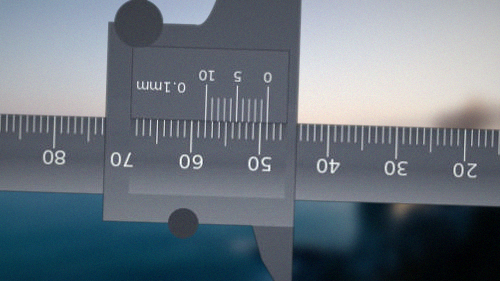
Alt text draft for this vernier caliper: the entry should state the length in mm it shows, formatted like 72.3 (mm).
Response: 49.0 (mm)
